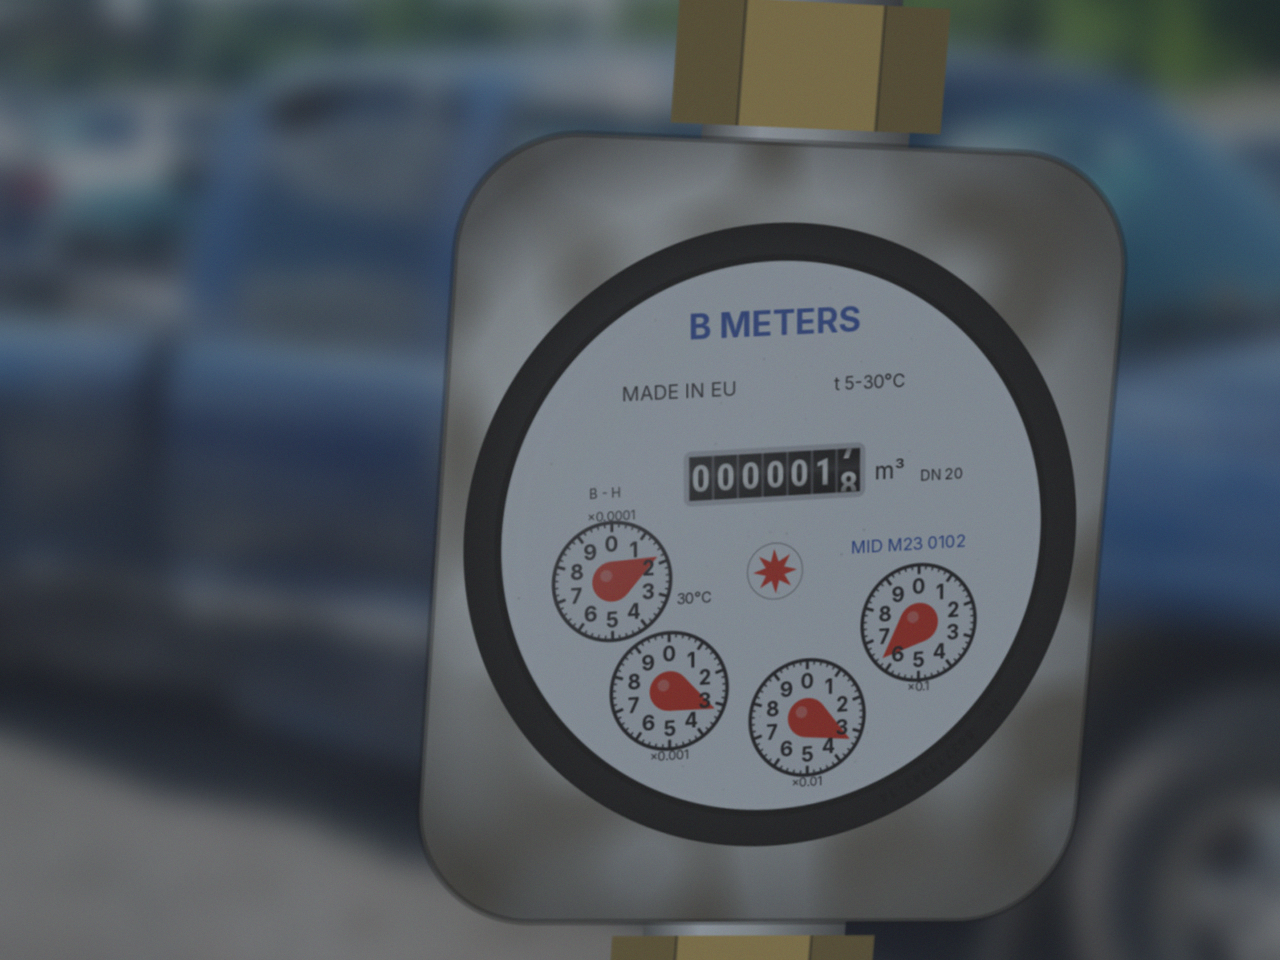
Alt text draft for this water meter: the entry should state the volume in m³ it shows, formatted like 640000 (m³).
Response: 17.6331 (m³)
